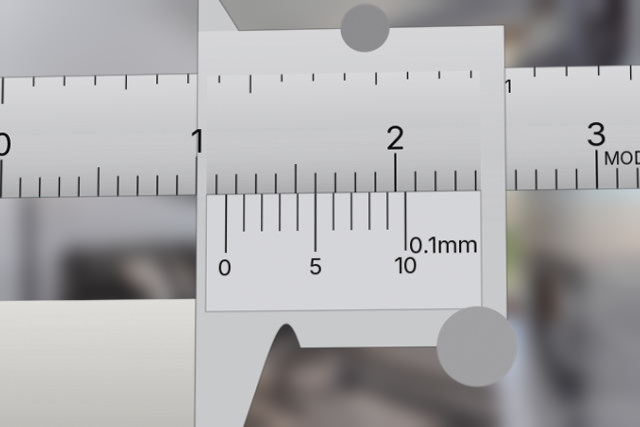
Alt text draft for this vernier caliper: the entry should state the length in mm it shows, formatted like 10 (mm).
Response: 11.5 (mm)
